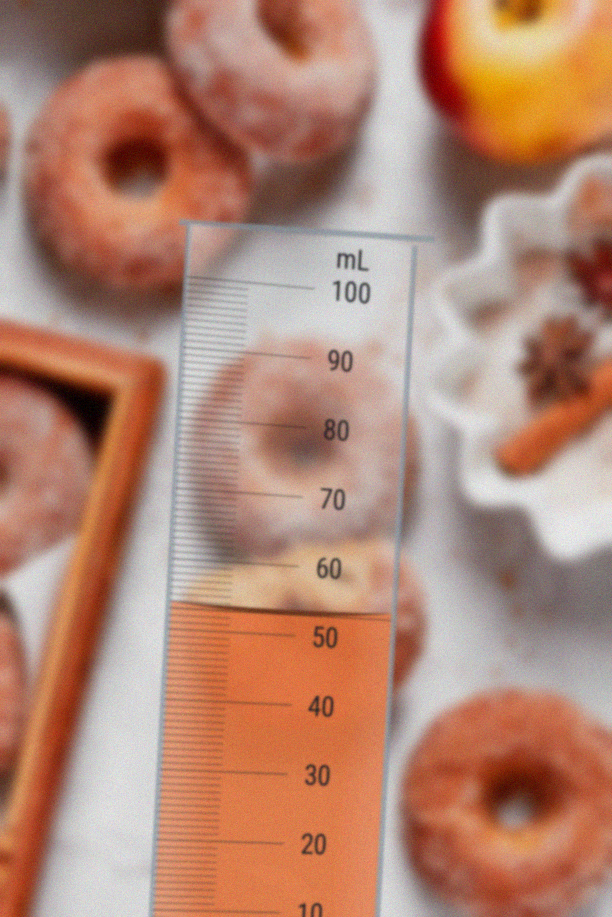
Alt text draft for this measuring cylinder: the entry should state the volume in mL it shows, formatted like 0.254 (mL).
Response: 53 (mL)
